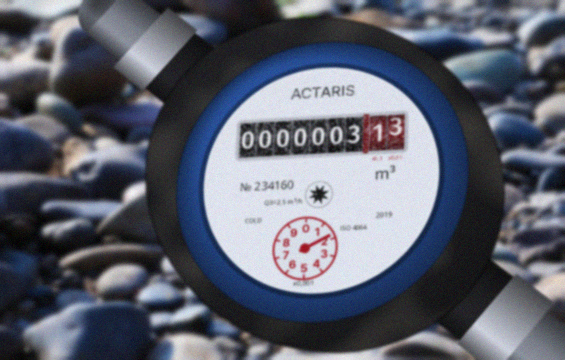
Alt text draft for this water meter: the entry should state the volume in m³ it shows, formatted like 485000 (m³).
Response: 3.131 (m³)
